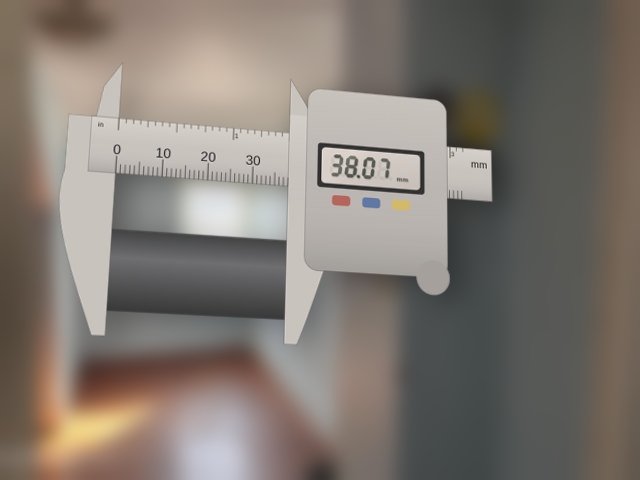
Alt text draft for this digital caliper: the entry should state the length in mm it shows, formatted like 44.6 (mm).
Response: 38.07 (mm)
